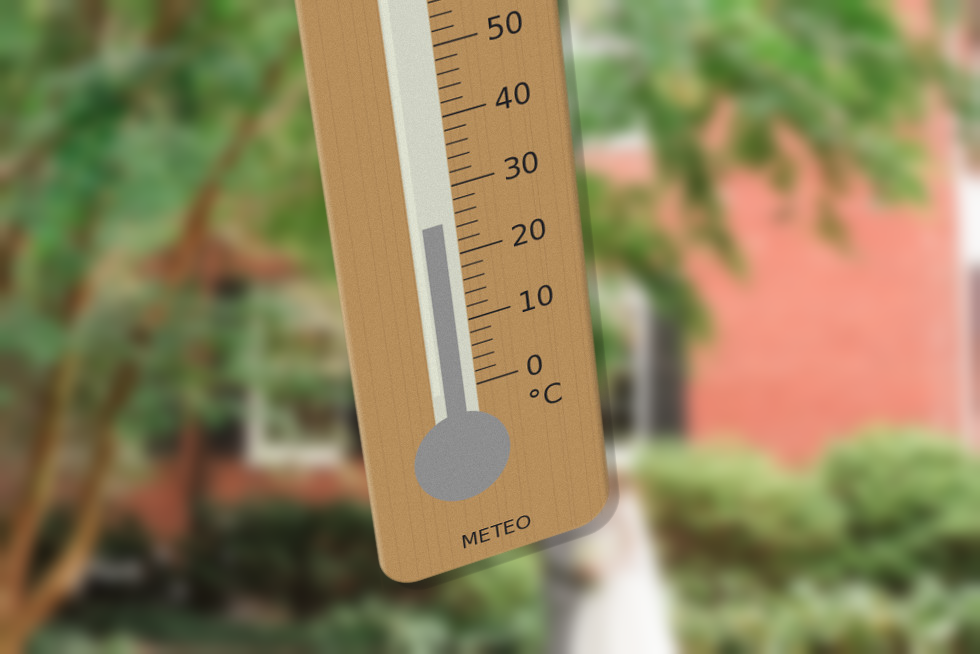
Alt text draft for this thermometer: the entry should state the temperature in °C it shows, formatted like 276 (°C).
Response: 25 (°C)
